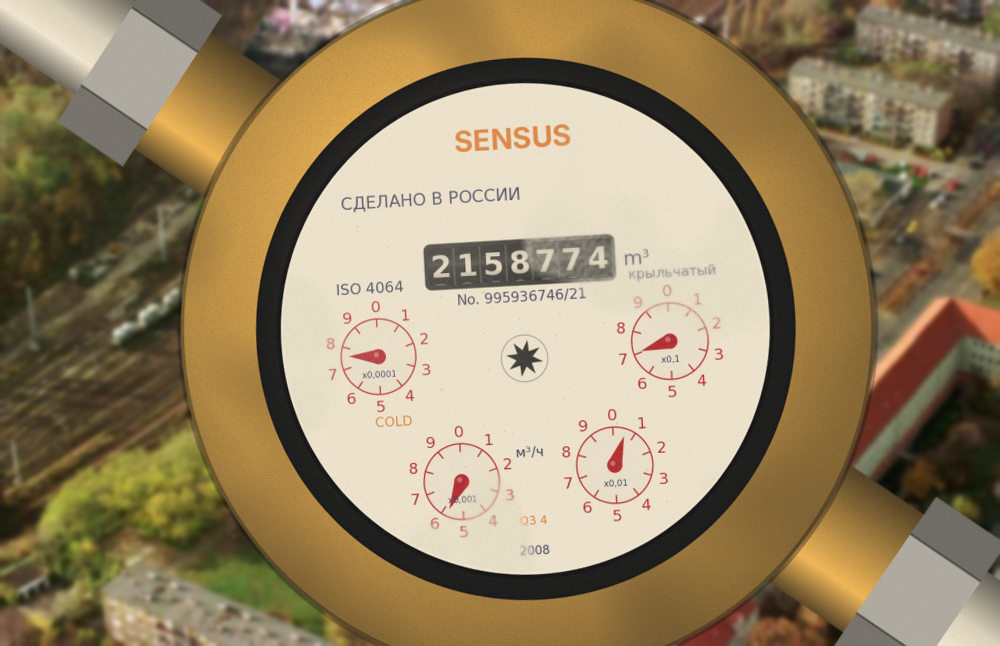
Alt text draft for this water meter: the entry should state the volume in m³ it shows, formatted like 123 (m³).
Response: 2158774.7057 (m³)
